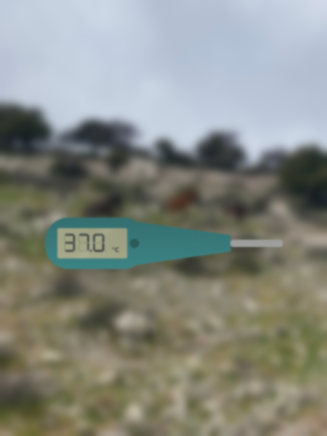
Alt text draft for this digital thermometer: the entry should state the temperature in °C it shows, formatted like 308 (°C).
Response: 37.0 (°C)
